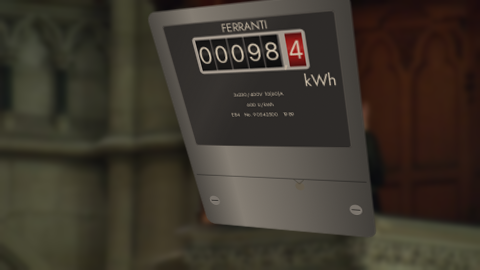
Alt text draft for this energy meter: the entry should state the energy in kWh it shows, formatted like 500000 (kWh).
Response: 98.4 (kWh)
